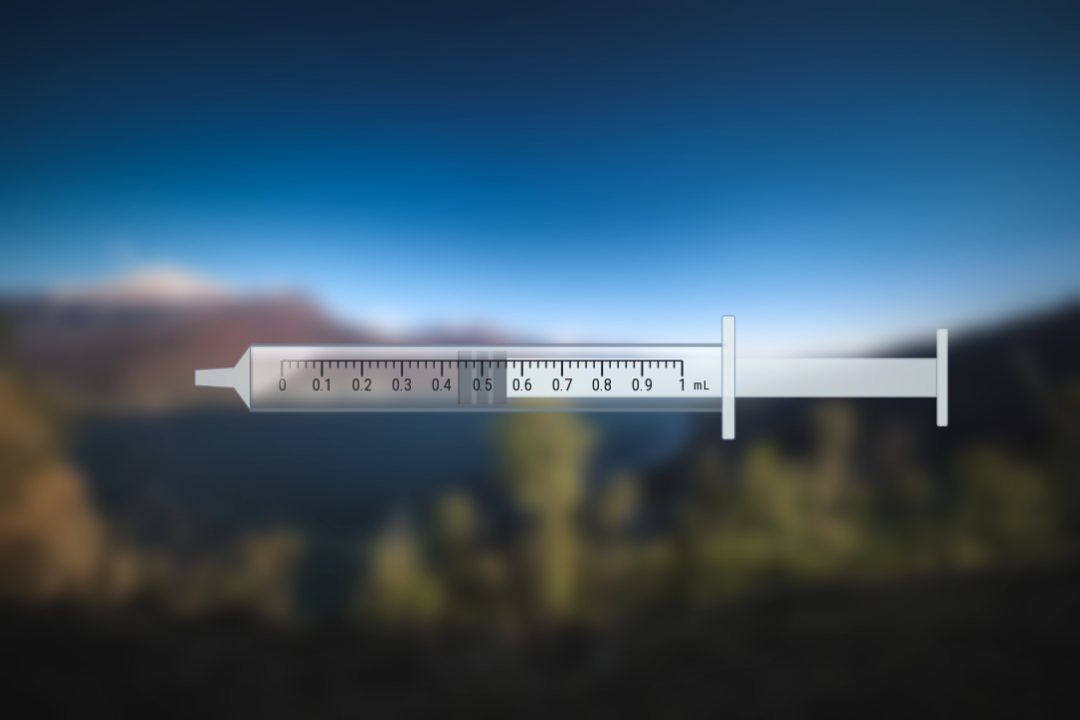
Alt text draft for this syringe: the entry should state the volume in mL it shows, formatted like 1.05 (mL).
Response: 0.44 (mL)
